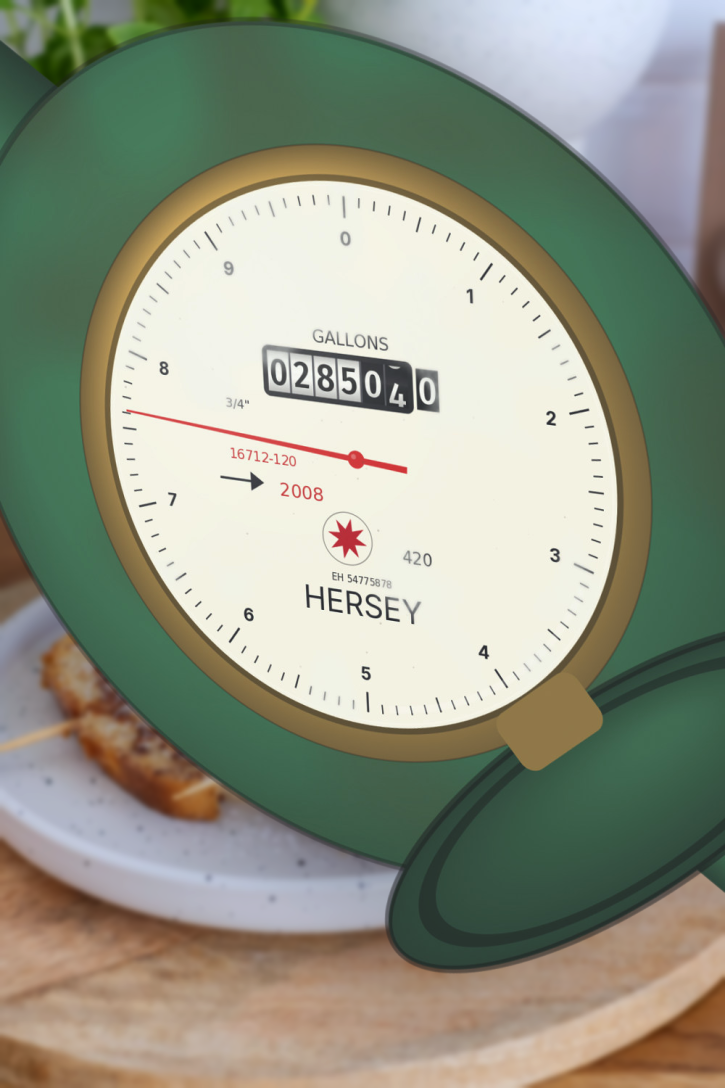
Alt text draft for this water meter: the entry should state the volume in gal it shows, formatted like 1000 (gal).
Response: 285037.6 (gal)
